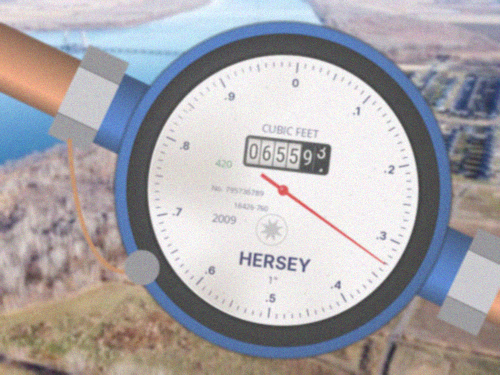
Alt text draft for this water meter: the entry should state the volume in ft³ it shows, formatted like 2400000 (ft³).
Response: 65593.33 (ft³)
